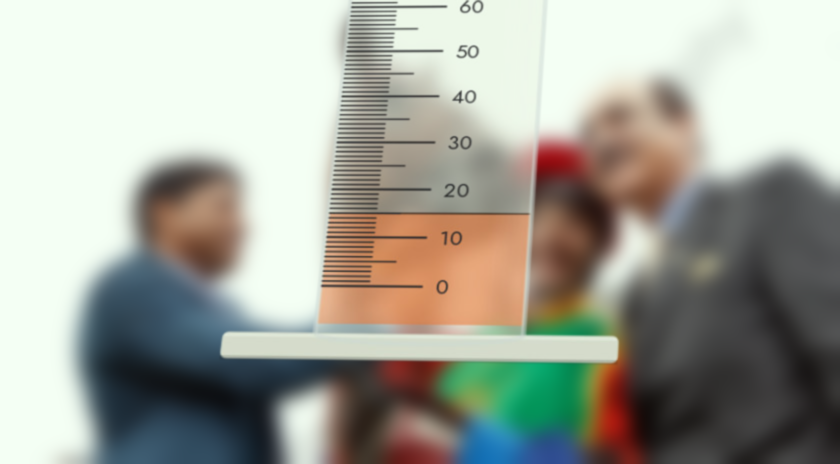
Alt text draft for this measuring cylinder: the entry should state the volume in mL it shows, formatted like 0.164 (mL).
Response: 15 (mL)
